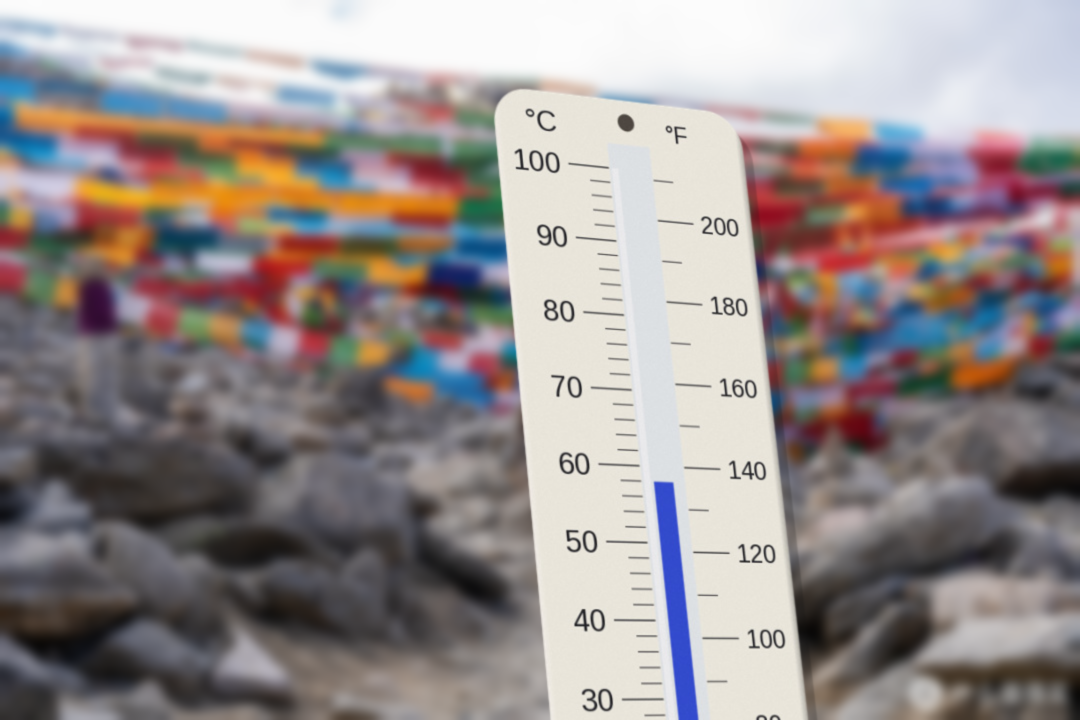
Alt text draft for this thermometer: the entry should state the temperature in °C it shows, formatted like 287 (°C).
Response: 58 (°C)
